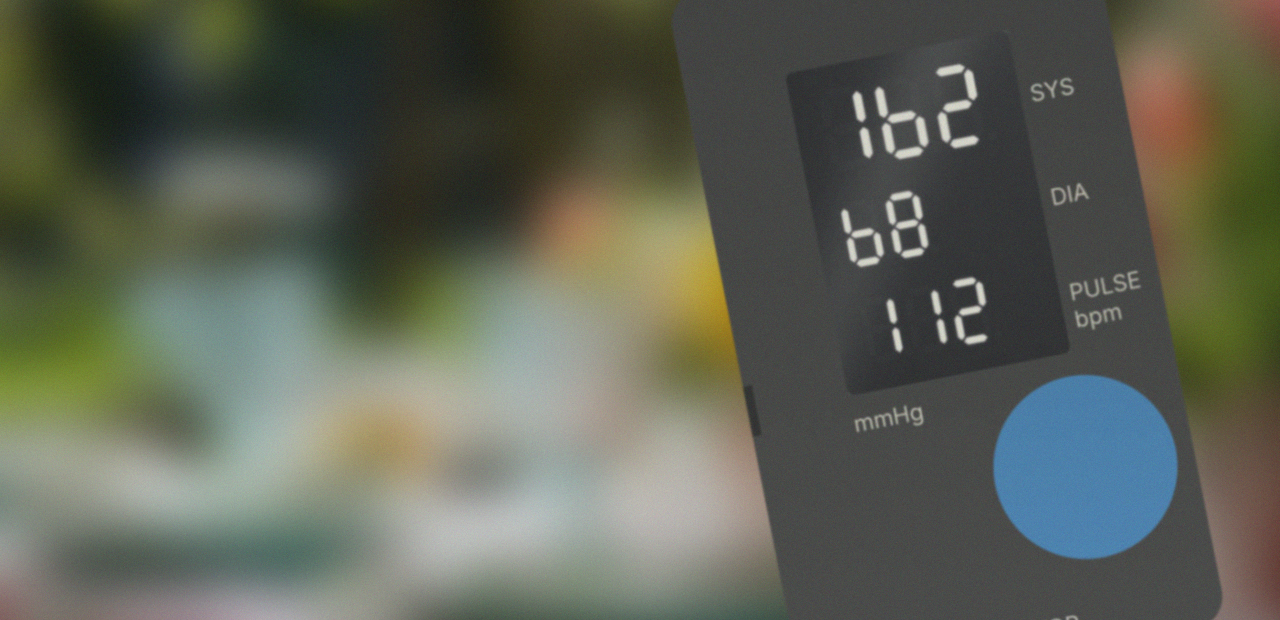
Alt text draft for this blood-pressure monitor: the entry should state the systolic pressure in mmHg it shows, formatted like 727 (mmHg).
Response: 162 (mmHg)
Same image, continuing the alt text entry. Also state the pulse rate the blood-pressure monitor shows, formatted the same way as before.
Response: 112 (bpm)
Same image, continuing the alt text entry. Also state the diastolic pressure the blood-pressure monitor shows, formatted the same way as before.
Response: 68 (mmHg)
